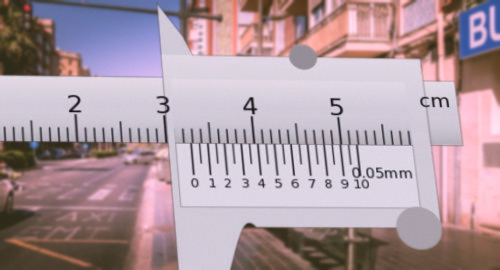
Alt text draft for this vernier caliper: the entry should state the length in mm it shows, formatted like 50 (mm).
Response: 32.8 (mm)
